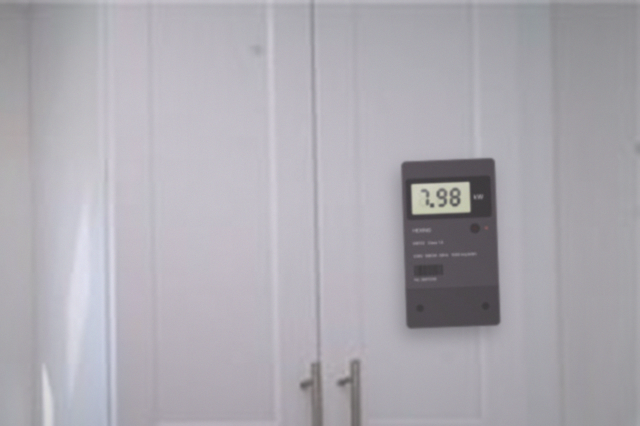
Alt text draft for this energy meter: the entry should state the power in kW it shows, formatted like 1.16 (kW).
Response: 7.98 (kW)
